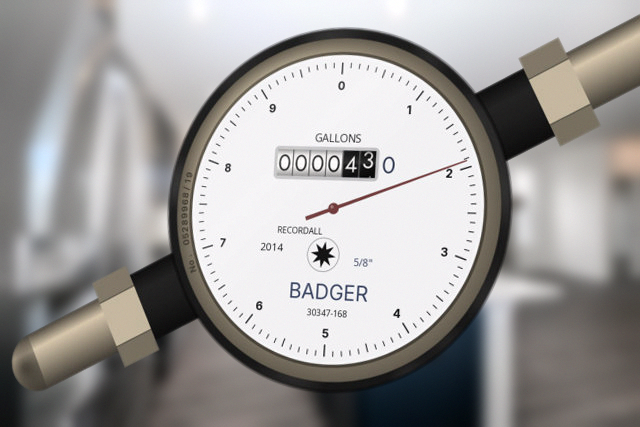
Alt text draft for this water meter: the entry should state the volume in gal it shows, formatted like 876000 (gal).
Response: 431.9 (gal)
